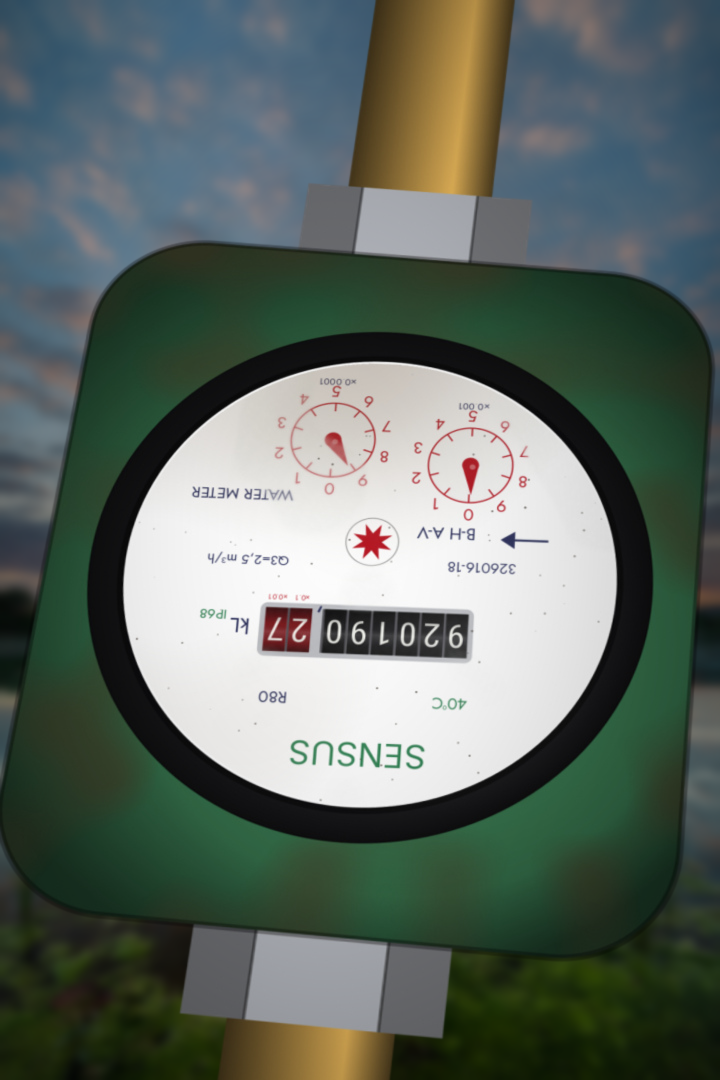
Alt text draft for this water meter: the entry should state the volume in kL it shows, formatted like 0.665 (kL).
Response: 920190.2699 (kL)
